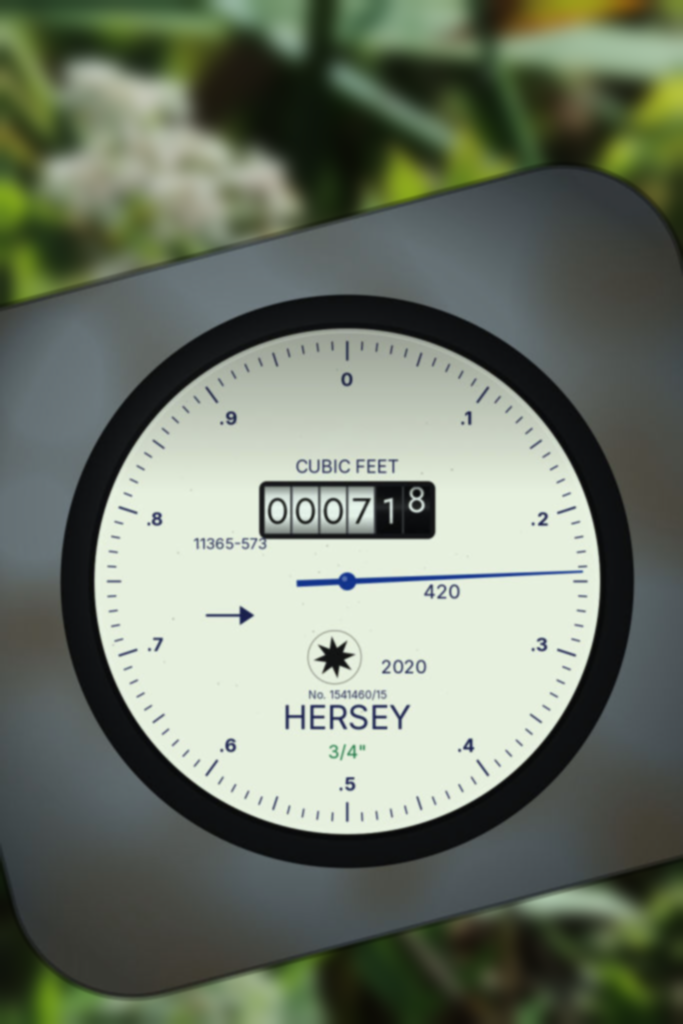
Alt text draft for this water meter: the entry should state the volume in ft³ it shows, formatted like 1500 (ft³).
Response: 718.24 (ft³)
